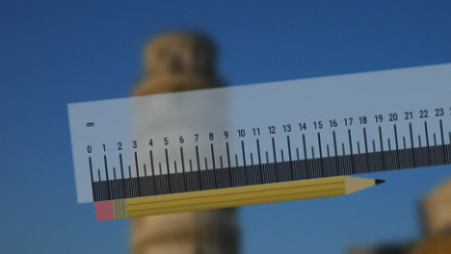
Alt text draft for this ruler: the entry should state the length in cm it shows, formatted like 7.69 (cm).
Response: 19 (cm)
